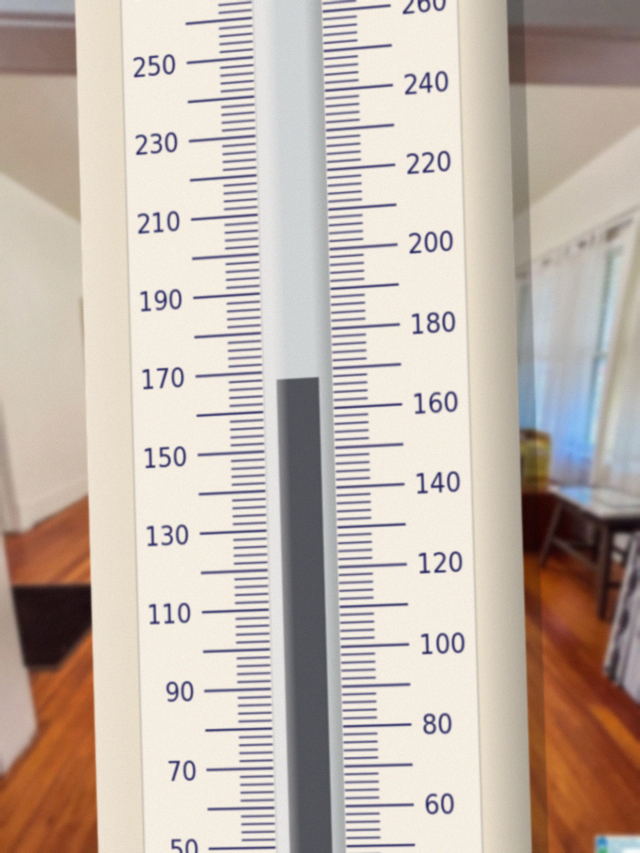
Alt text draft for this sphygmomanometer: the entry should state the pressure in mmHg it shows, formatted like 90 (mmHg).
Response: 168 (mmHg)
